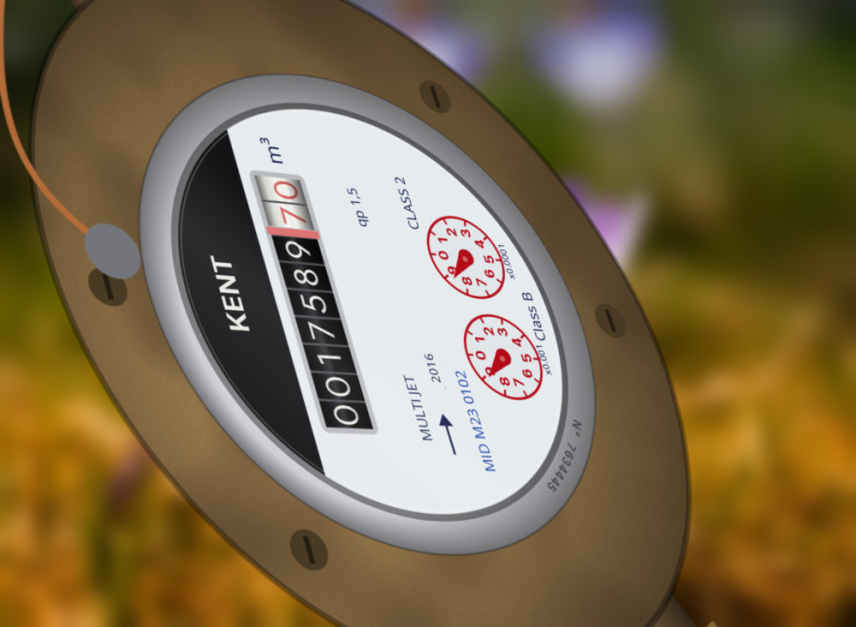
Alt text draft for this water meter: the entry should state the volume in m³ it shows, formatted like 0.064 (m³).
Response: 17589.6988 (m³)
